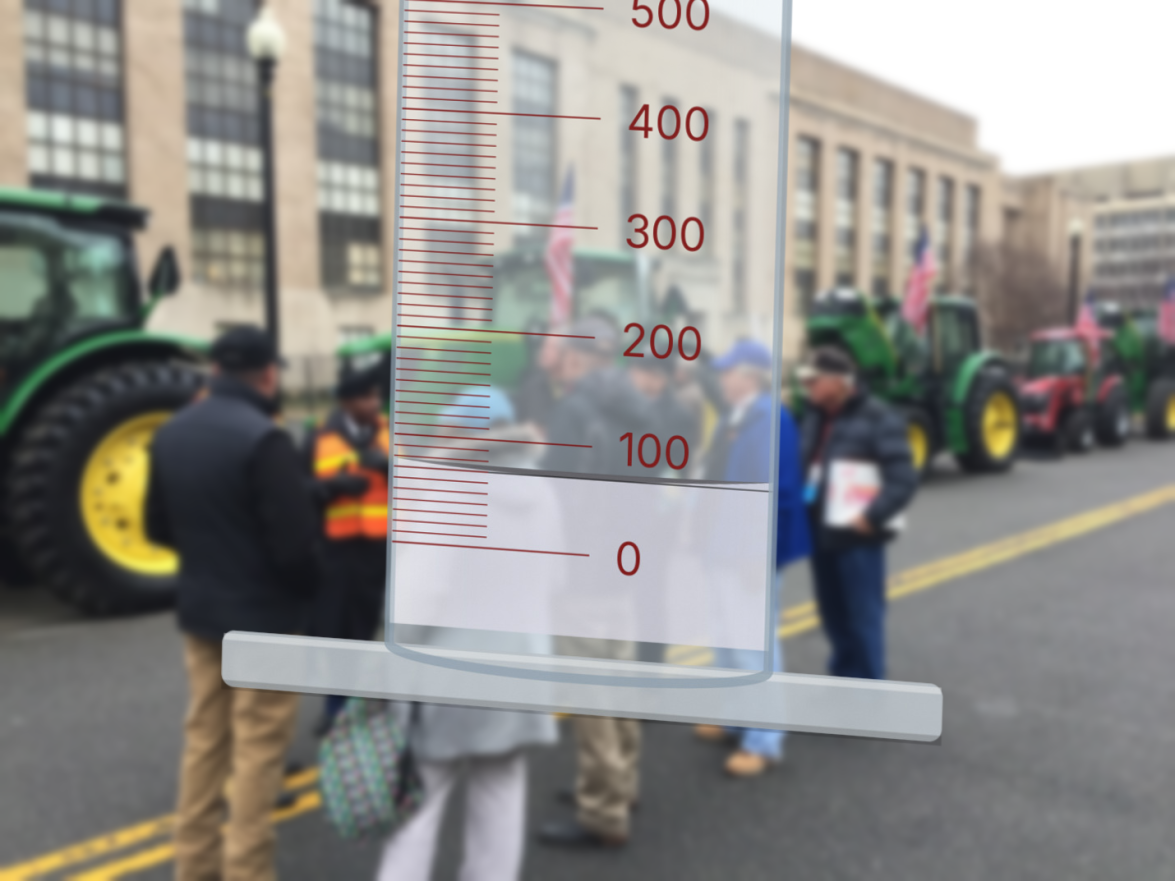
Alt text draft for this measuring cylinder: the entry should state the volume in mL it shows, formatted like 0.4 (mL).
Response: 70 (mL)
